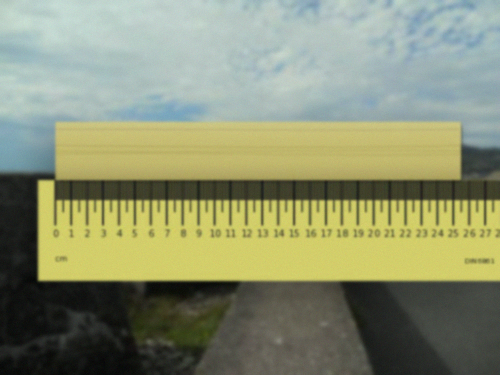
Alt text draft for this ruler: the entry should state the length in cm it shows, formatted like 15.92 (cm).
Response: 25.5 (cm)
